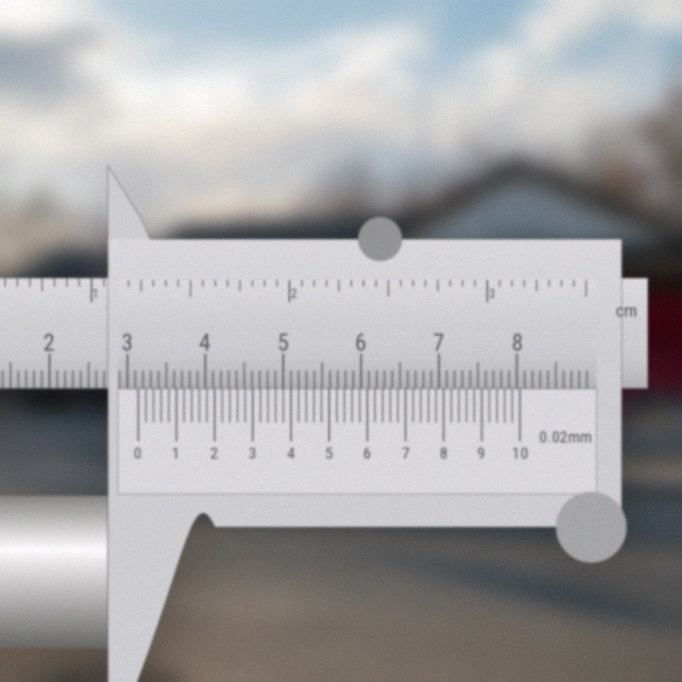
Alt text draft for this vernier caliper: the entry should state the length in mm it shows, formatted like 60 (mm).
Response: 31.4 (mm)
